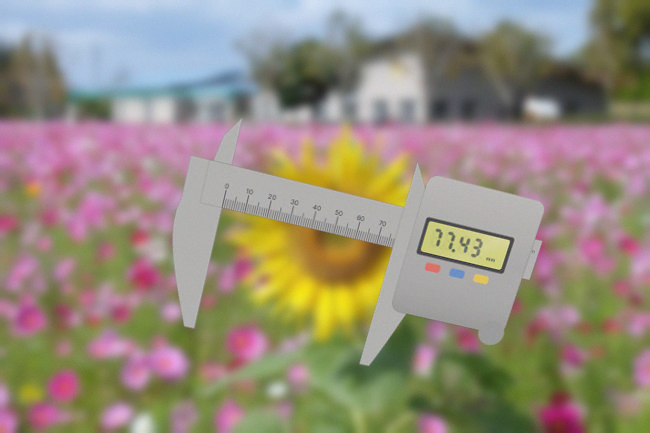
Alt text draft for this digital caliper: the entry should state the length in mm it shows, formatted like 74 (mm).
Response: 77.43 (mm)
